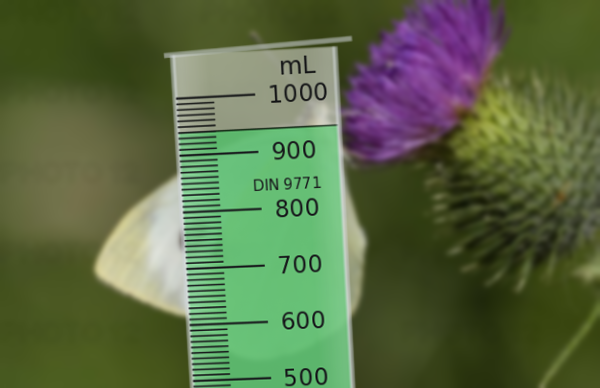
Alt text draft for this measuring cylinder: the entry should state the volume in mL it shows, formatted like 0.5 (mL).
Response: 940 (mL)
